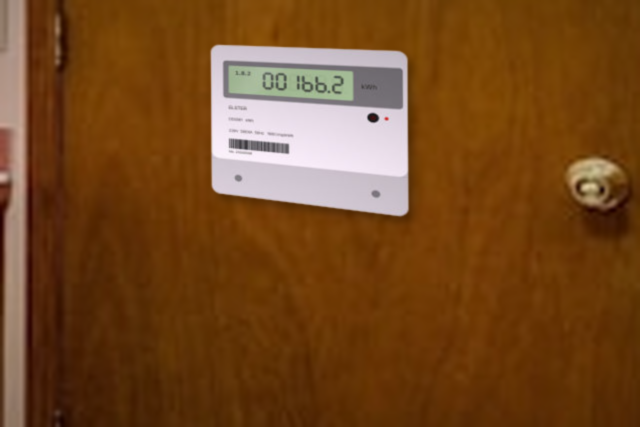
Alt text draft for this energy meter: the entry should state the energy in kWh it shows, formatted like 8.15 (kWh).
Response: 166.2 (kWh)
